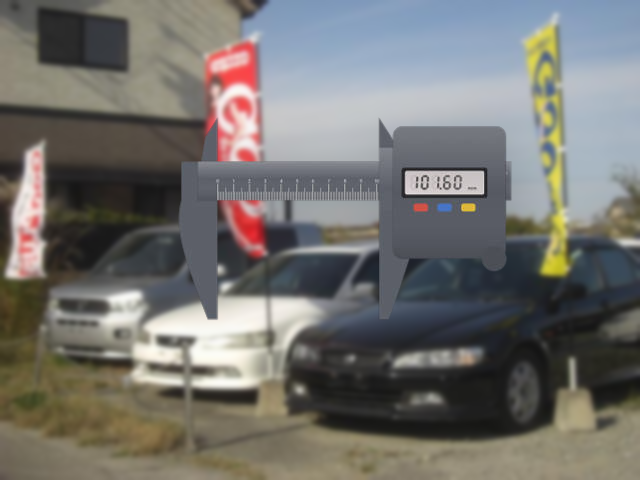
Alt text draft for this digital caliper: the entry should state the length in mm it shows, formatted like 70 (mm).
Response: 101.60 (mm)
